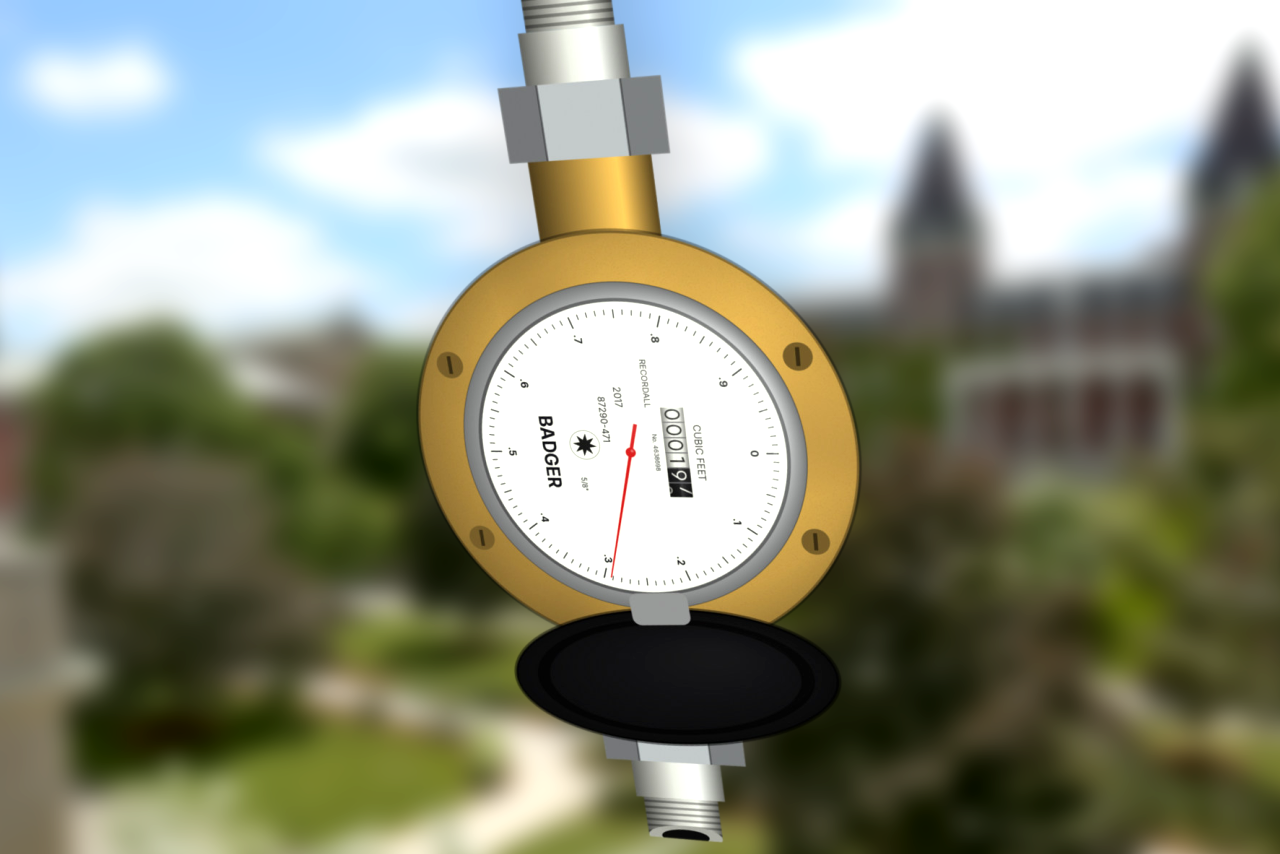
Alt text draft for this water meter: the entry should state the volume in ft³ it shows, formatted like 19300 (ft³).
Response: 197.29 (ft³)
